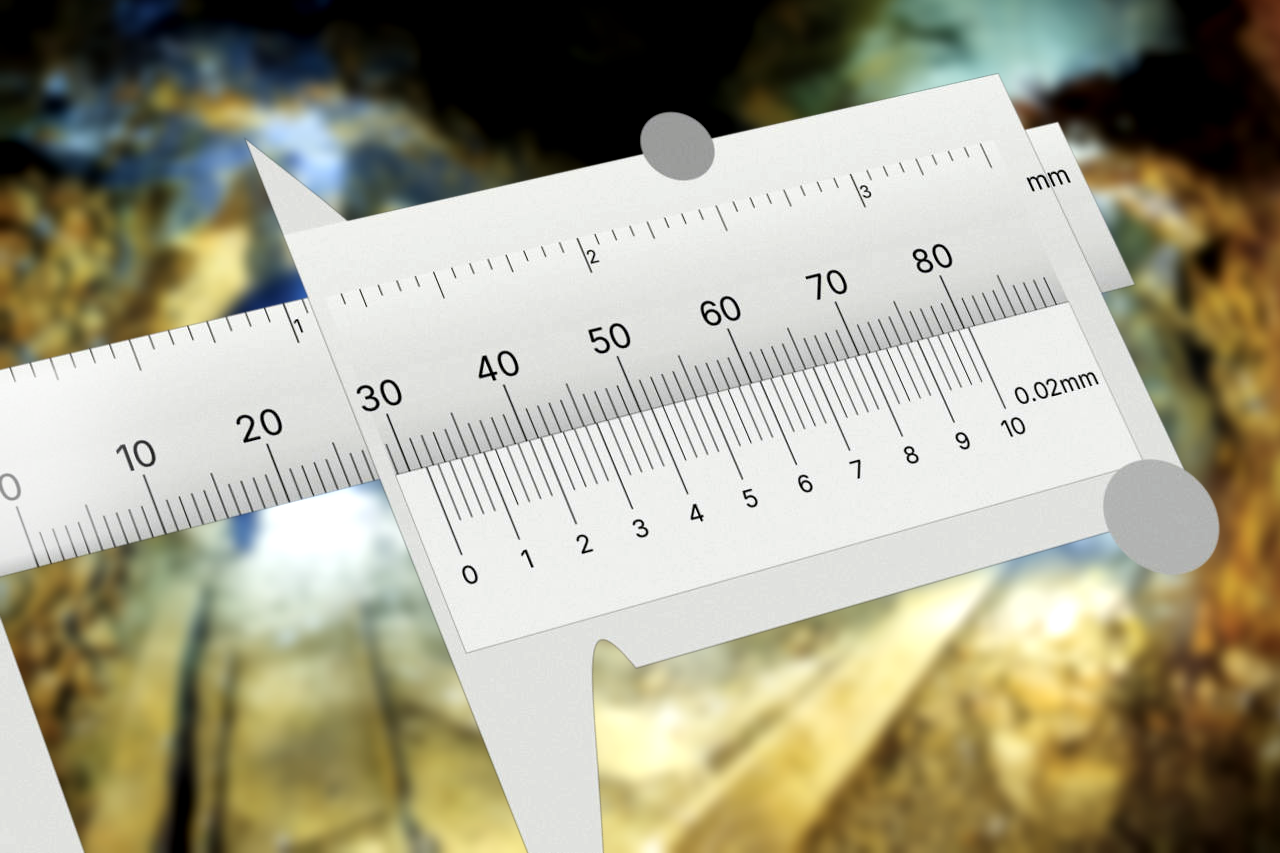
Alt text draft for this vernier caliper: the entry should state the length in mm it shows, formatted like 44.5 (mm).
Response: 31.4 (mm)
